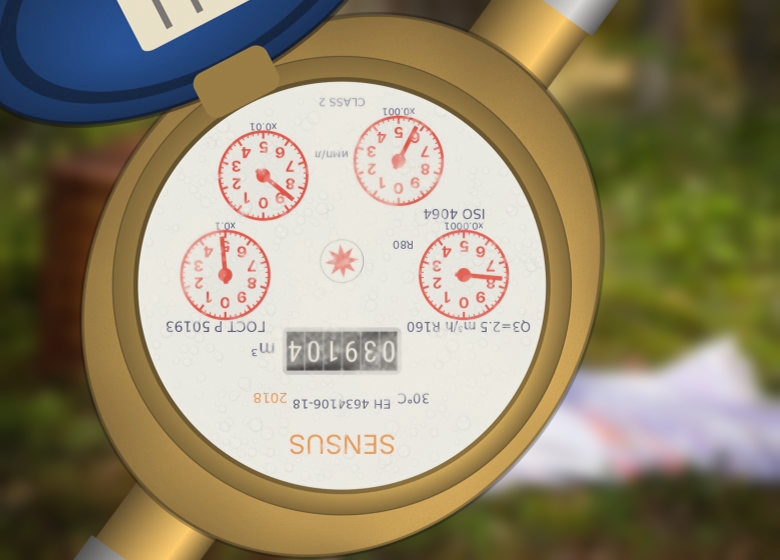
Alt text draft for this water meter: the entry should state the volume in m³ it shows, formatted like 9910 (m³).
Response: 39104.4857 (m³)
